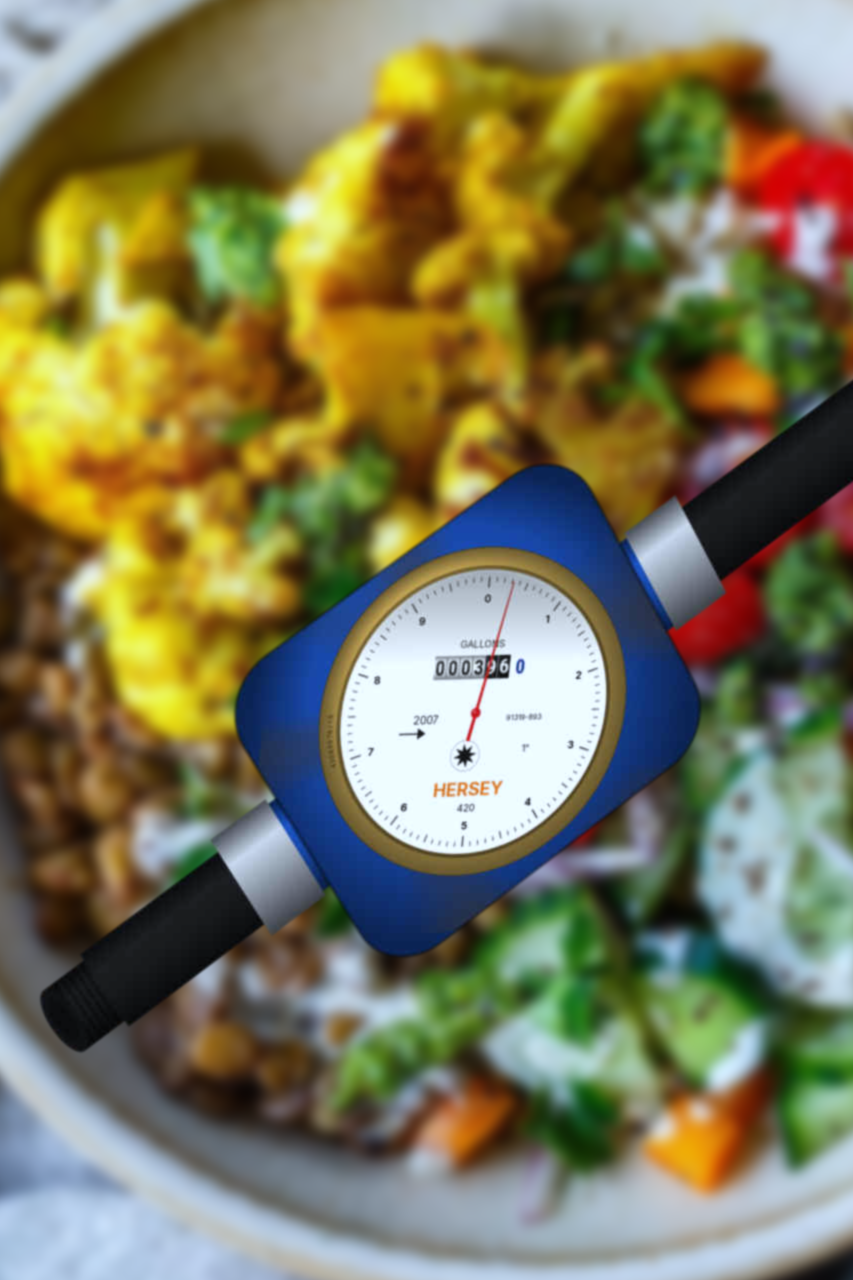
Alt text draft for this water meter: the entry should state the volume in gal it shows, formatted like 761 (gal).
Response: 3960.3 (gal)
